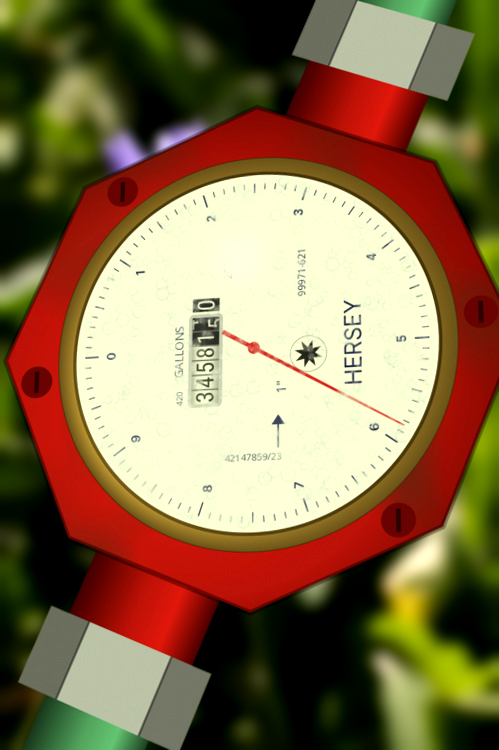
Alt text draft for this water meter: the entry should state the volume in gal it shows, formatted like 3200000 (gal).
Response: 3458145.8 (gal)
